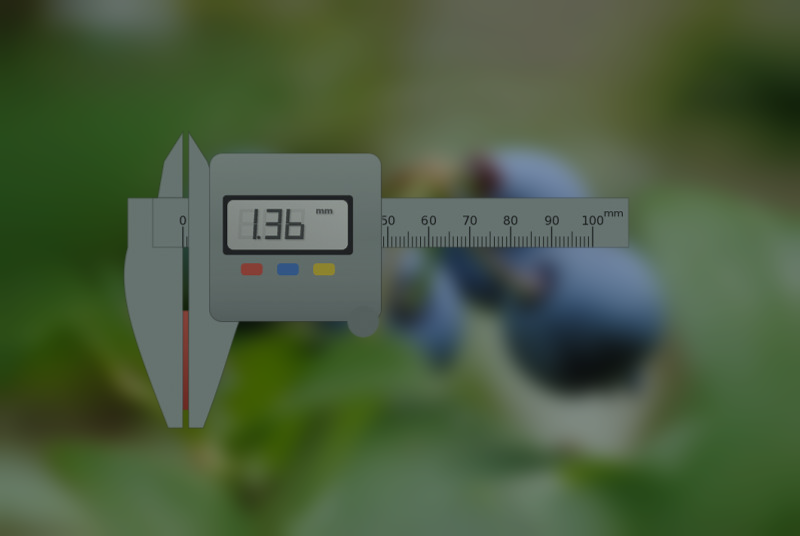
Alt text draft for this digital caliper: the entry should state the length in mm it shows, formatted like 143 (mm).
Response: 1.36 (mm)
